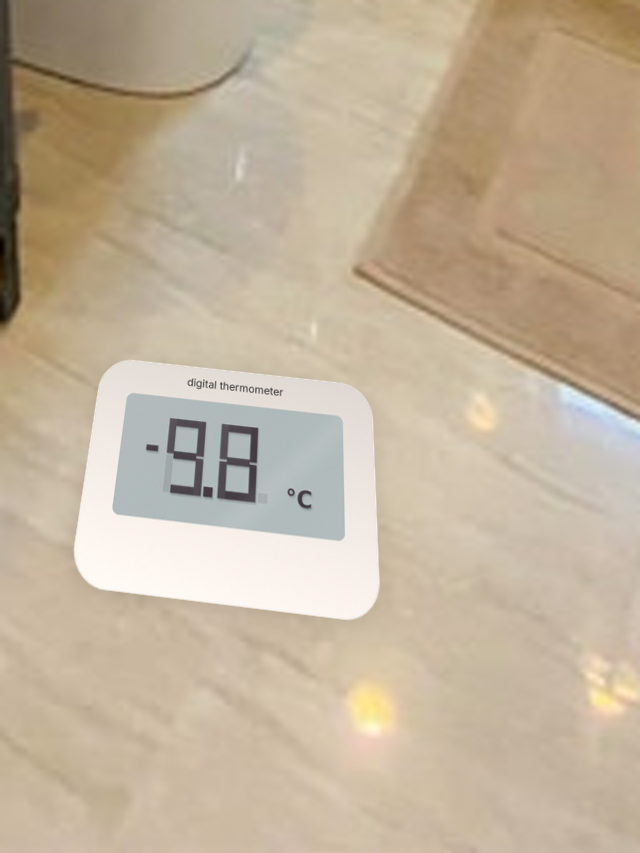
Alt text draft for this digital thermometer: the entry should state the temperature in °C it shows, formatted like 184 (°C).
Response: -9.8 (°C)
